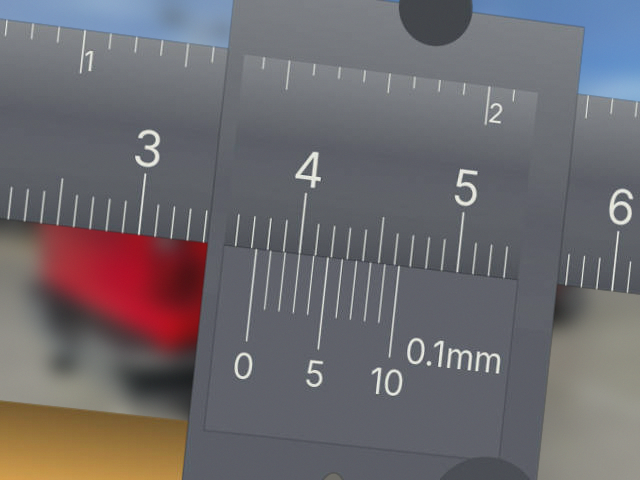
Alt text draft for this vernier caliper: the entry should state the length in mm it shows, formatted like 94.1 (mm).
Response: 37.3 (mm)
